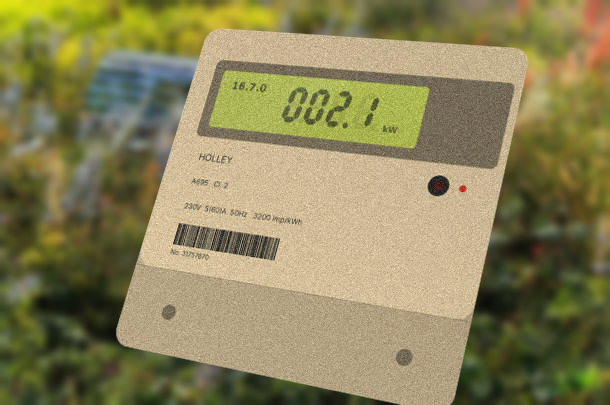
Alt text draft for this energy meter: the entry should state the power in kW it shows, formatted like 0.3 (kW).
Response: 2.1 (kW)
